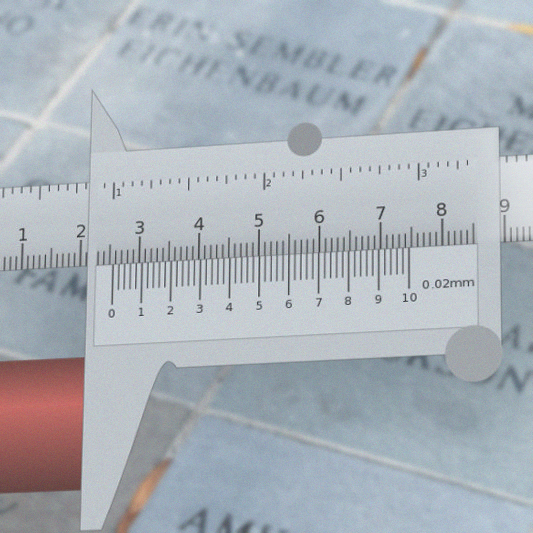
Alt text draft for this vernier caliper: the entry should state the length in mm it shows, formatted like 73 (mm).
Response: 25.6 (mm)
